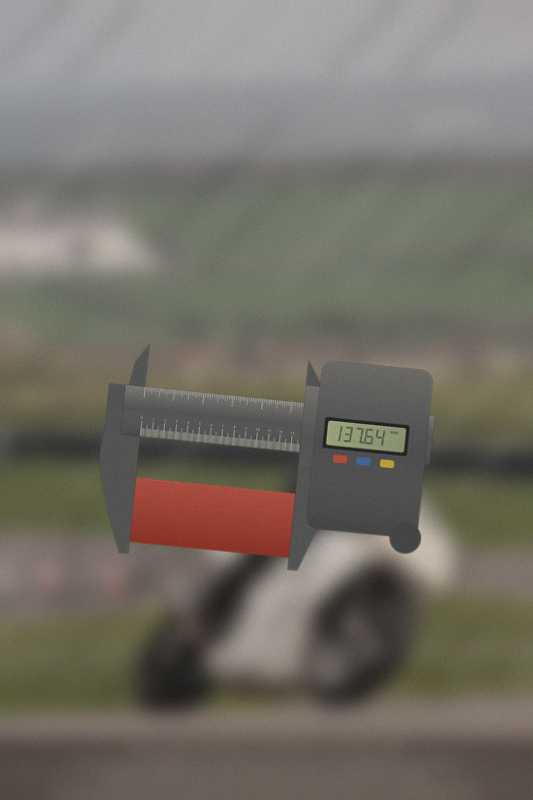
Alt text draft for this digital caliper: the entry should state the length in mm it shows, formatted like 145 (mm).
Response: 137.64 (mm)
